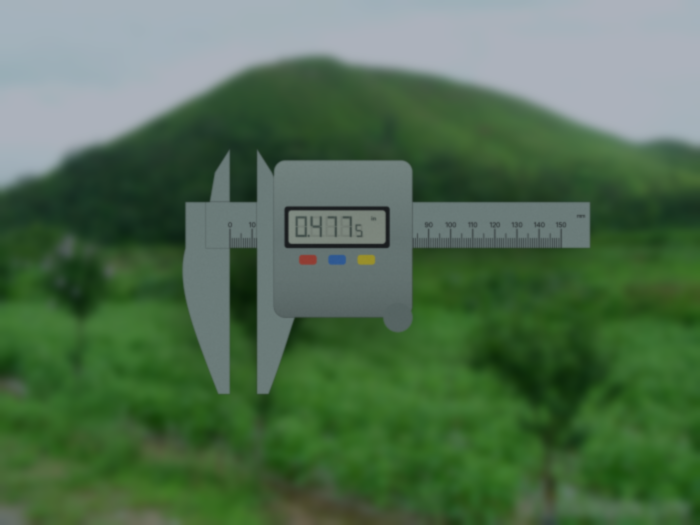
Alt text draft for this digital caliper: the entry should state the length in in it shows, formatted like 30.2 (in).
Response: 0.4775 (in)
